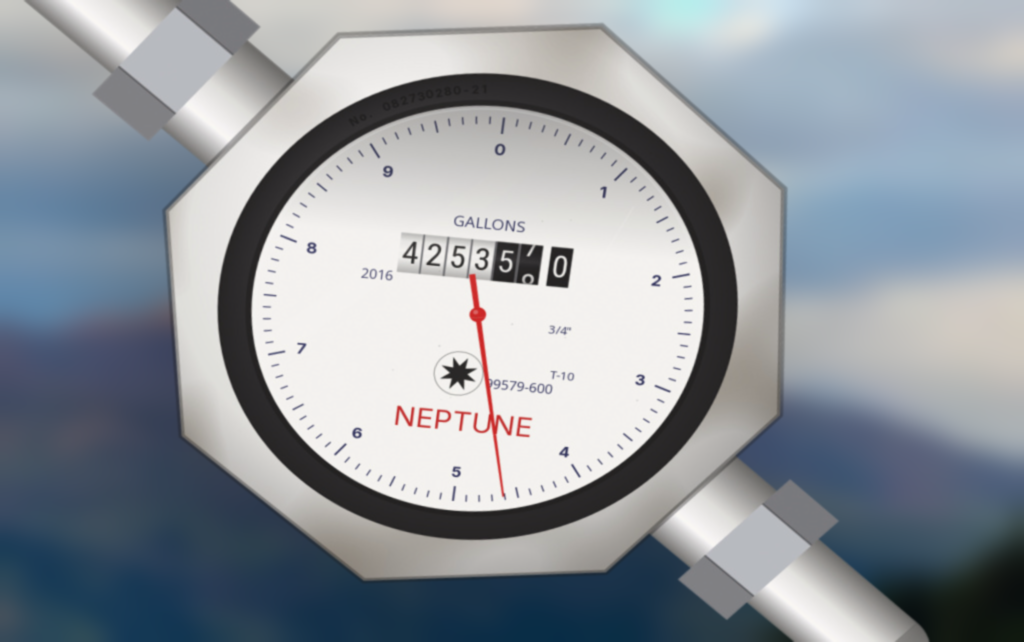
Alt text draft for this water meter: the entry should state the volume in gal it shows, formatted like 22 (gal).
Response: 4253574.6 (gal)
